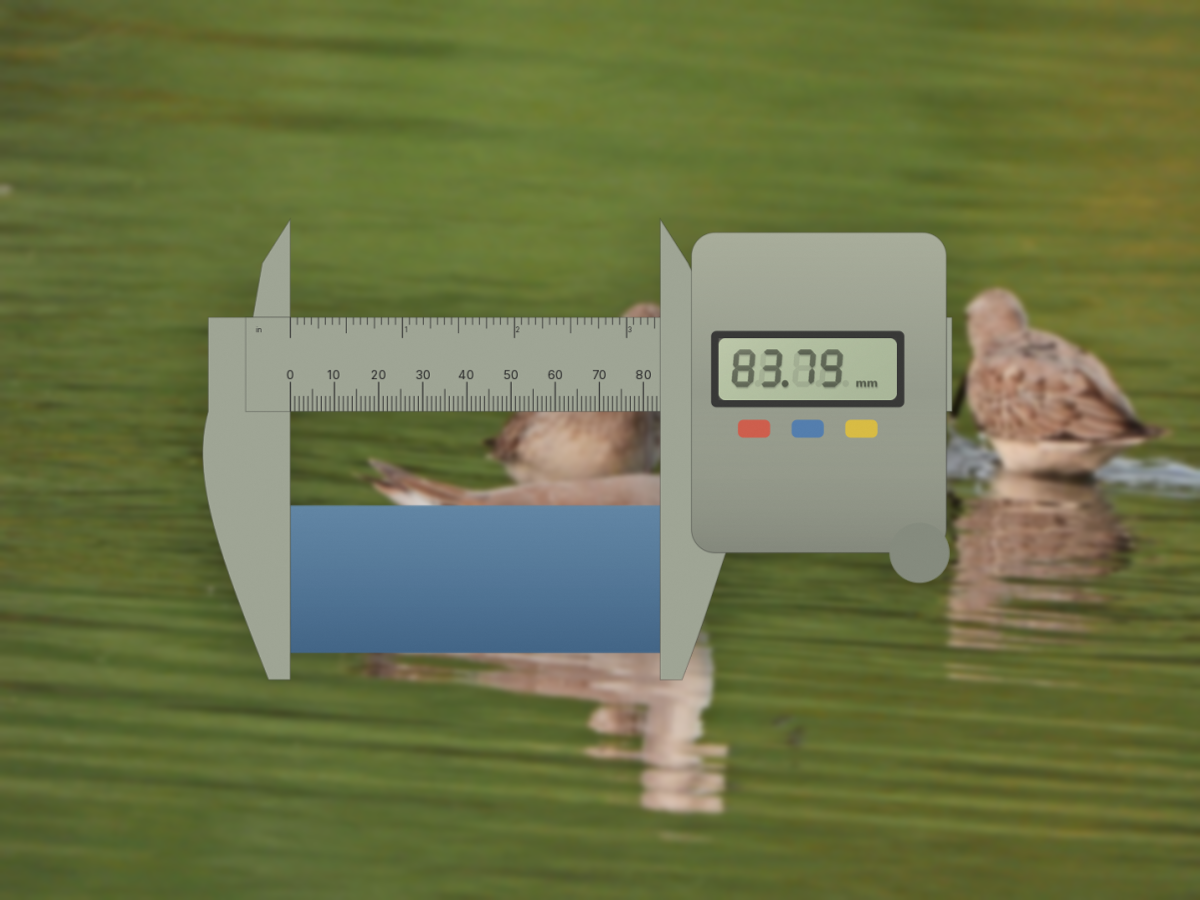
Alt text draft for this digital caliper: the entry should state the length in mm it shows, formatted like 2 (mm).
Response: 83.79 (mm)
